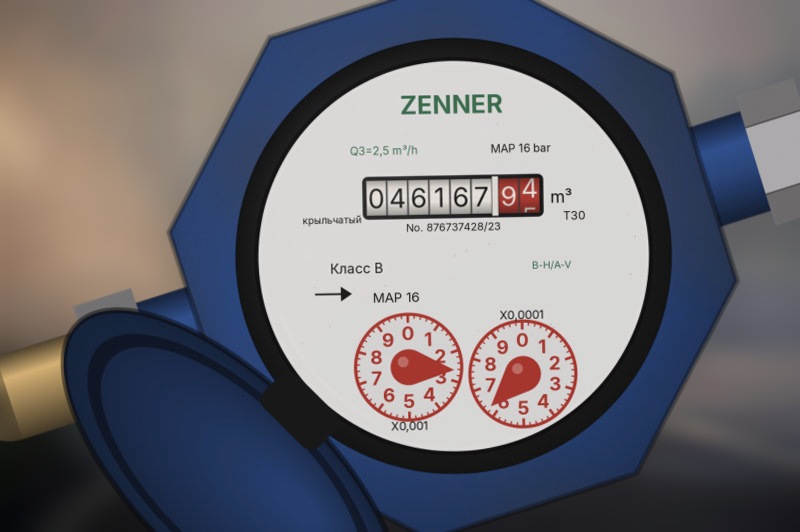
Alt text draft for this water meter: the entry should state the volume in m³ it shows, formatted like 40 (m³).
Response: 46167.9426 (m³)
